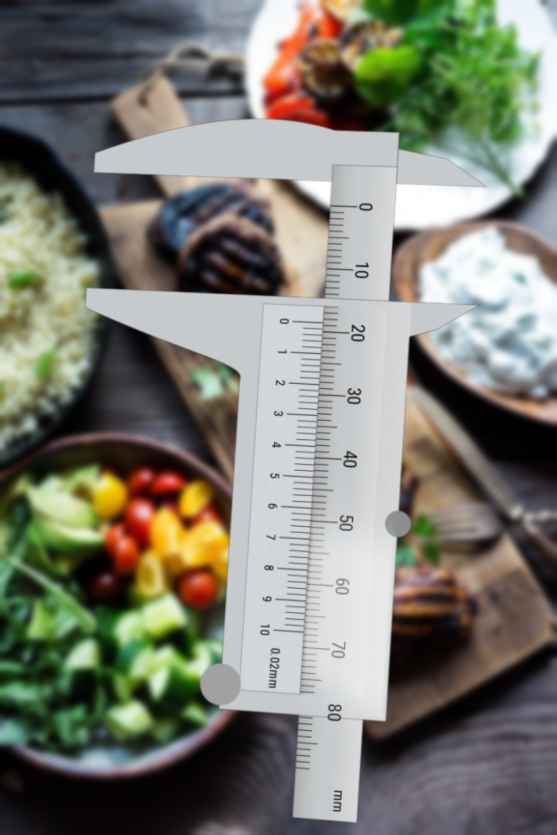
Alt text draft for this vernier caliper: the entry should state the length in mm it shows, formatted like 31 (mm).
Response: 18.6 (mm)
